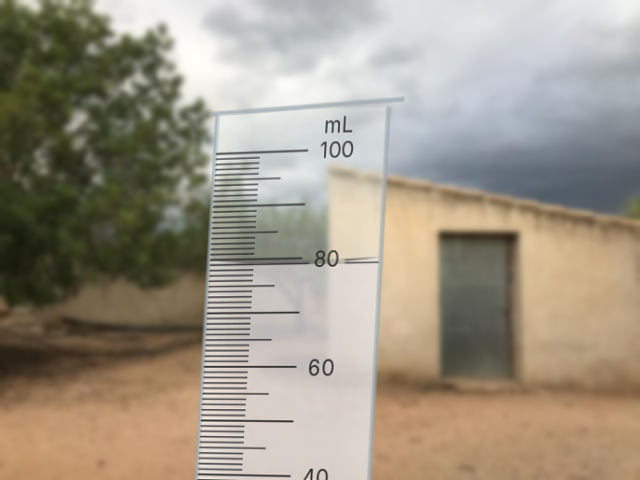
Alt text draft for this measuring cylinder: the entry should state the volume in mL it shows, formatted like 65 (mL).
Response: 79 (mL)
